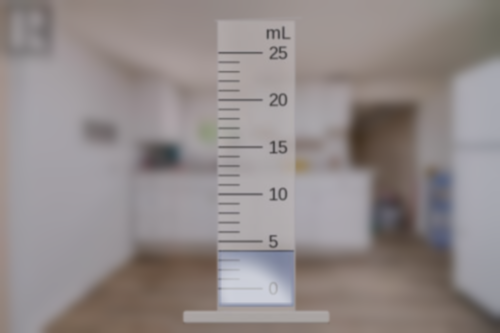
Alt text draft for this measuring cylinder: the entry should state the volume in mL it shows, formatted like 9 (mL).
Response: 4 (mL)
